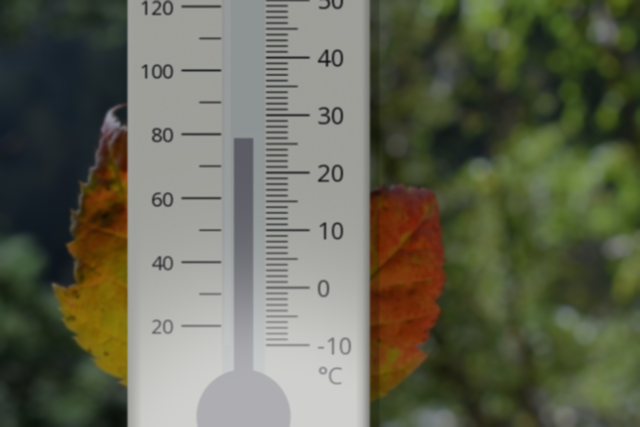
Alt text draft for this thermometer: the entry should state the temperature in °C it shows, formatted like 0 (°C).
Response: 26 (°C)
